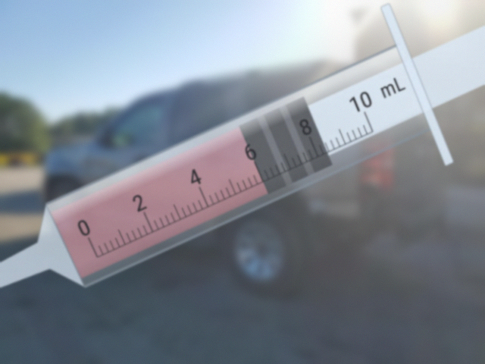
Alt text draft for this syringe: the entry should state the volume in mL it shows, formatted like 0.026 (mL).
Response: 6 (mL)
